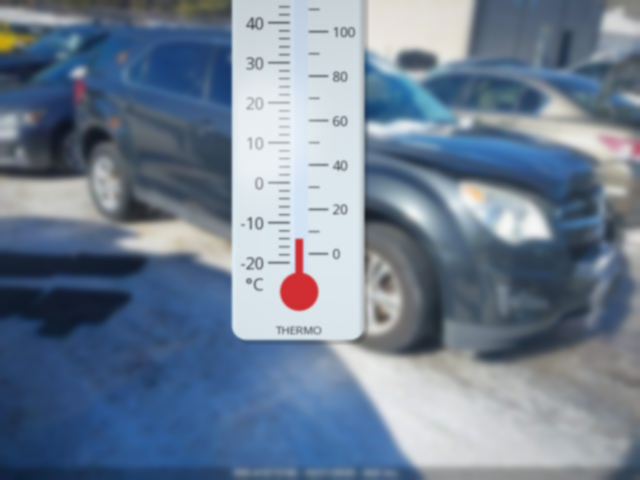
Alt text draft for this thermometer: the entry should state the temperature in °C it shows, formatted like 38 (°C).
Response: -14 (°C)
